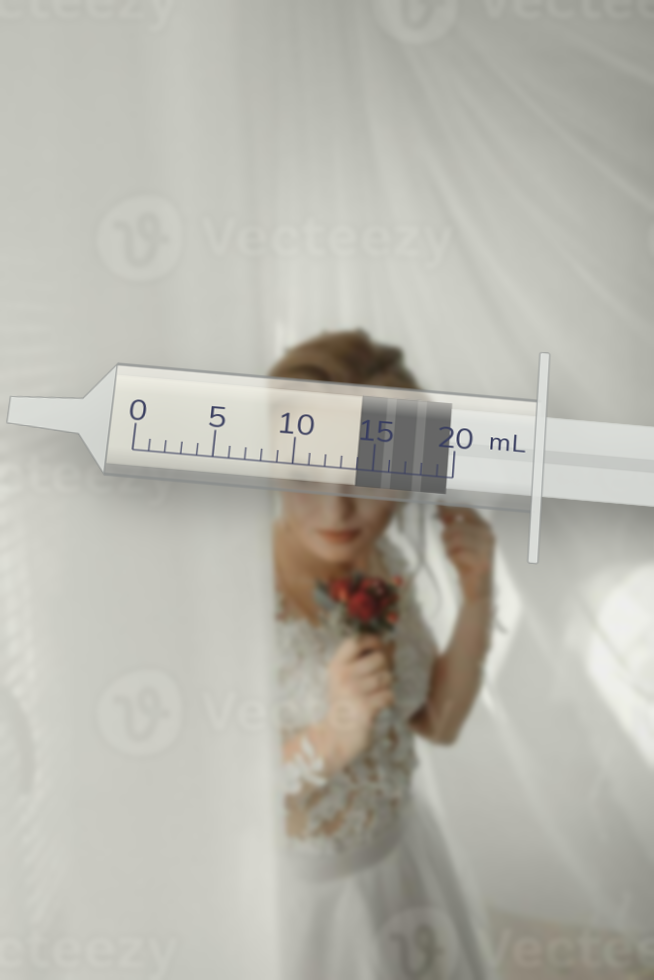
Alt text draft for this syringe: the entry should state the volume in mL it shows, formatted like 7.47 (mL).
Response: 14 (mL)
